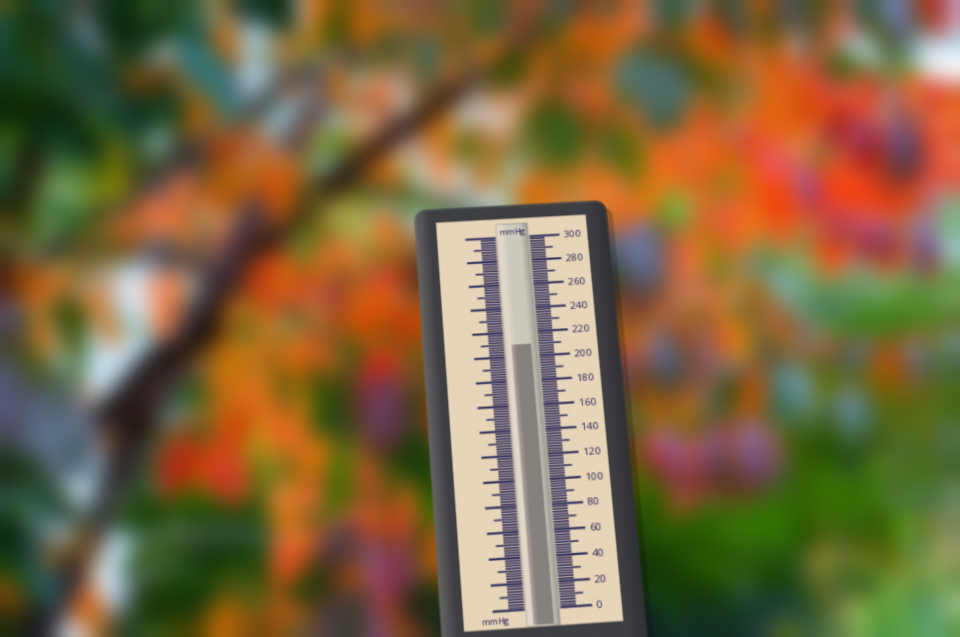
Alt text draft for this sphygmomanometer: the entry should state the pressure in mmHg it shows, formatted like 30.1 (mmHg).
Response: 210 (mmHg)
